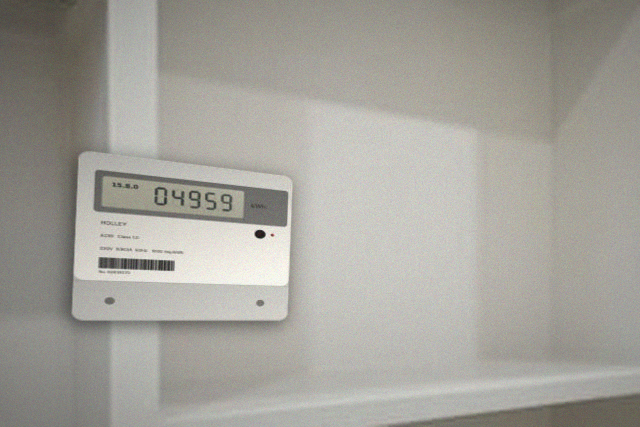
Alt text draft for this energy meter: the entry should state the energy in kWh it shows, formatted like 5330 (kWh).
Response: 4959 (kWh)
